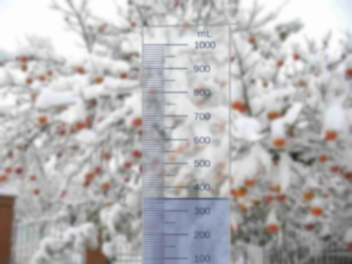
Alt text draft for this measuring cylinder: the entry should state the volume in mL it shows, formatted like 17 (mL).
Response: 350 (mL)
